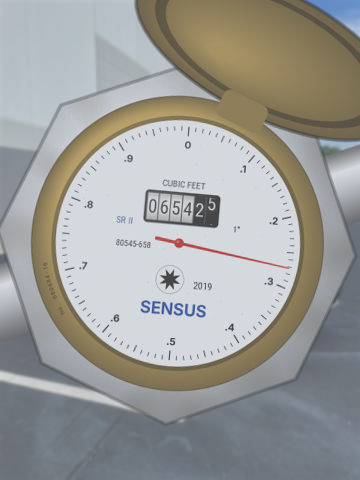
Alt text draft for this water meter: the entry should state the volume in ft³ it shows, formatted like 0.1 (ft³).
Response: 65425.27 (ft³)
